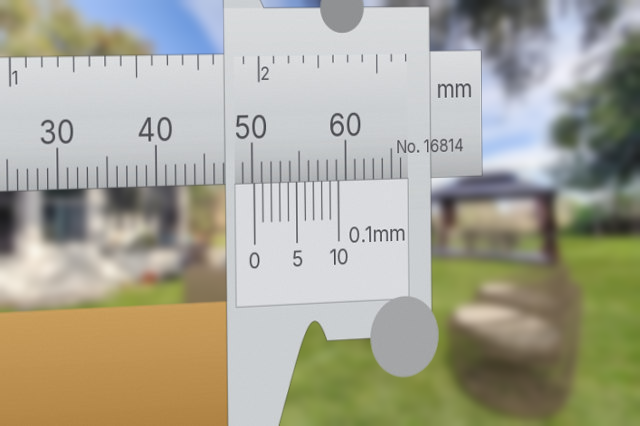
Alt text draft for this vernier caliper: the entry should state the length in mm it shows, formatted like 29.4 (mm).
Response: 50.2 (mm)
